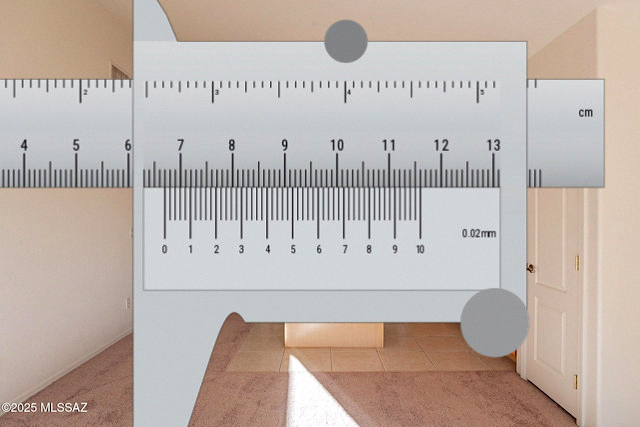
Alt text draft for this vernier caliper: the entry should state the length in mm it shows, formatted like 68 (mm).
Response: 67.0 (mm)
